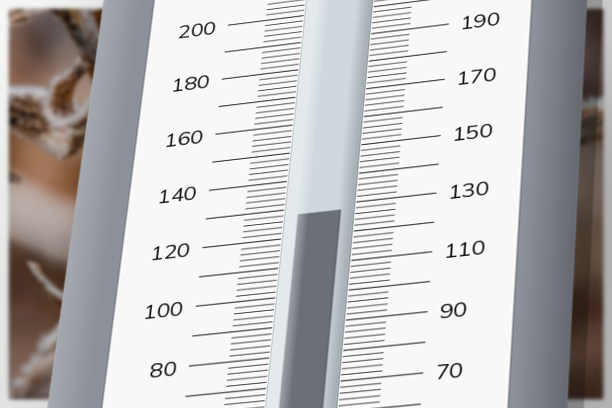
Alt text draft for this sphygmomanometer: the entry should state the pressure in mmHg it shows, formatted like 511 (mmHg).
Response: 128 (mmHg)
